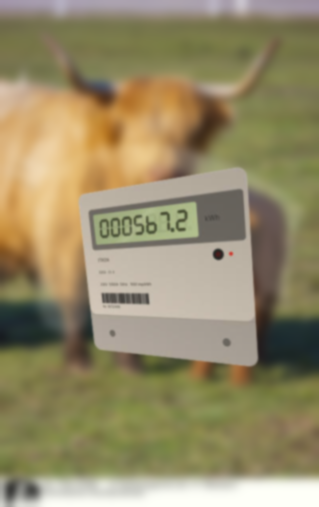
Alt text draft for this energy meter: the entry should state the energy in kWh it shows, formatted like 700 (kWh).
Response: 567.2 (kWh)
